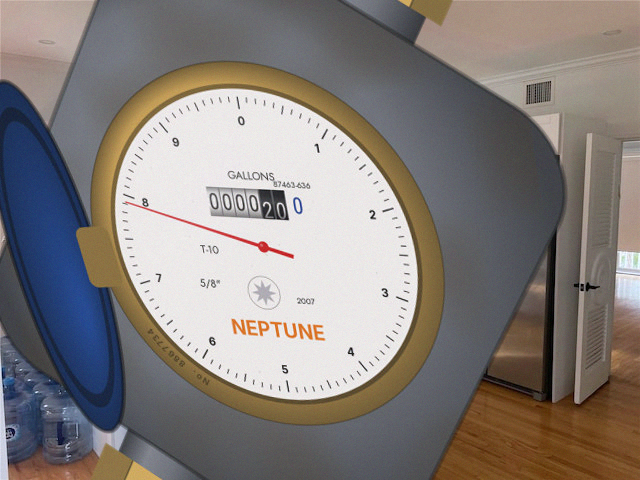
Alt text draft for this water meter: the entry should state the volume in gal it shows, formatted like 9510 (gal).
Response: 197.9 (gal)
